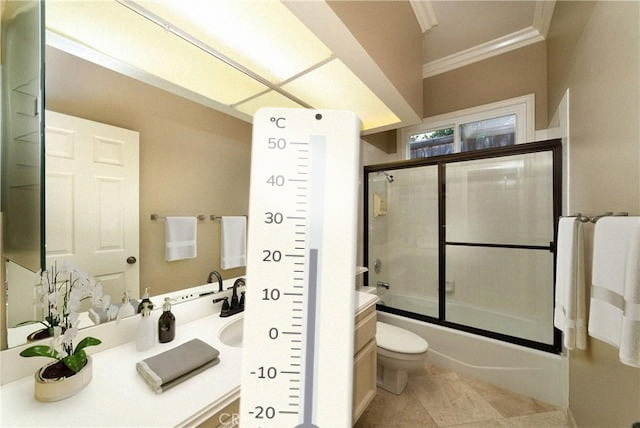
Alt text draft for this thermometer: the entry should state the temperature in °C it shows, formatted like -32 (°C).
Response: 22 (°C)
